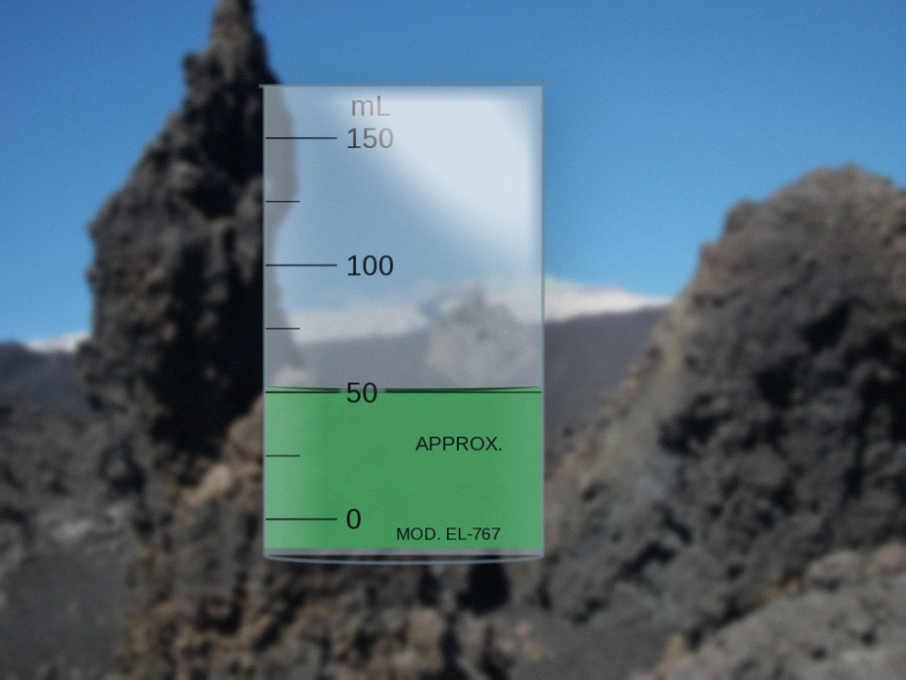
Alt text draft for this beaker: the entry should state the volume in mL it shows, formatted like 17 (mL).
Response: 50 (mL)
